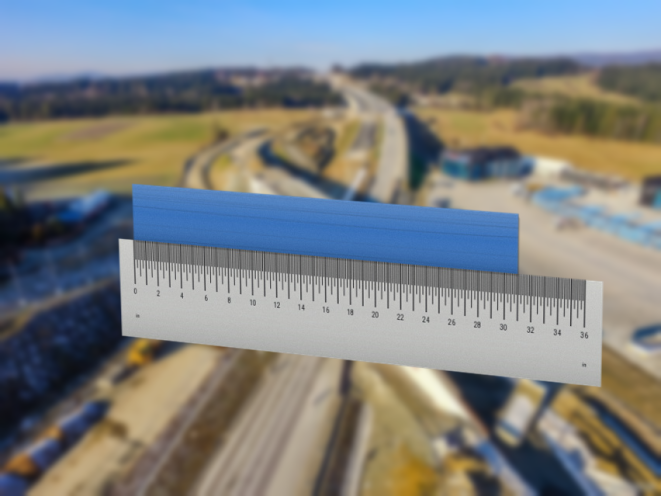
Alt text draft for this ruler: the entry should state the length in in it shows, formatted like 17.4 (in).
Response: 31 (in)
